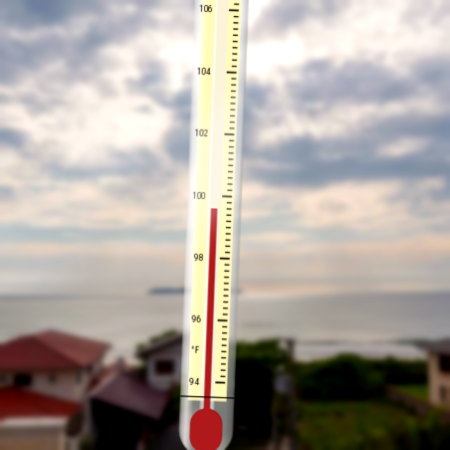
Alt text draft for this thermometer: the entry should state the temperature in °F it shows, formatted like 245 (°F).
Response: 99.6 (°F)
